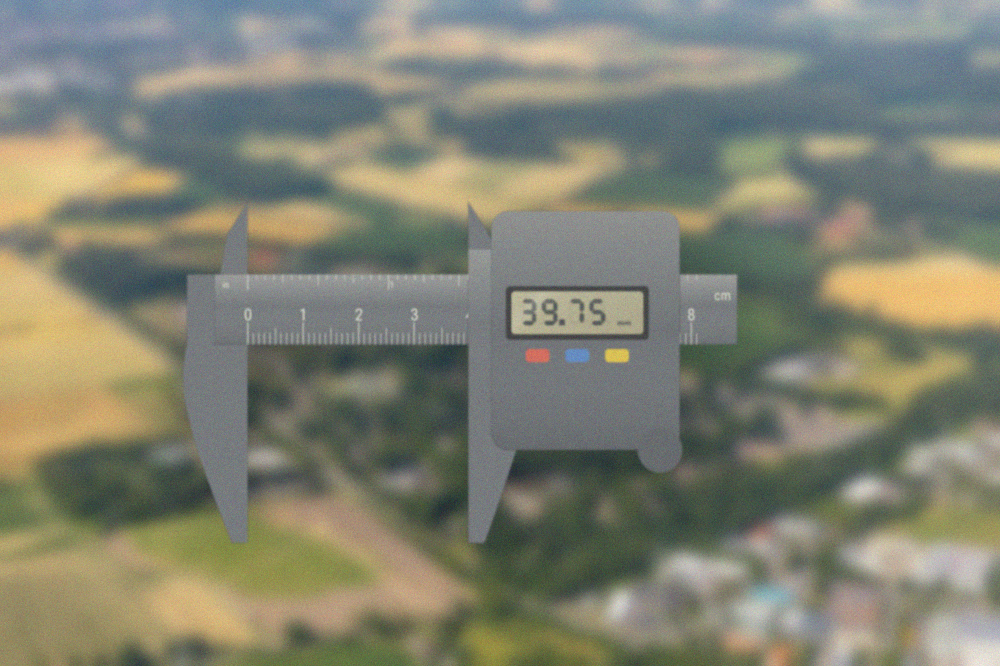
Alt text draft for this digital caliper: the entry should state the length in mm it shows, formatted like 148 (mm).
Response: 39.75 (mm)
